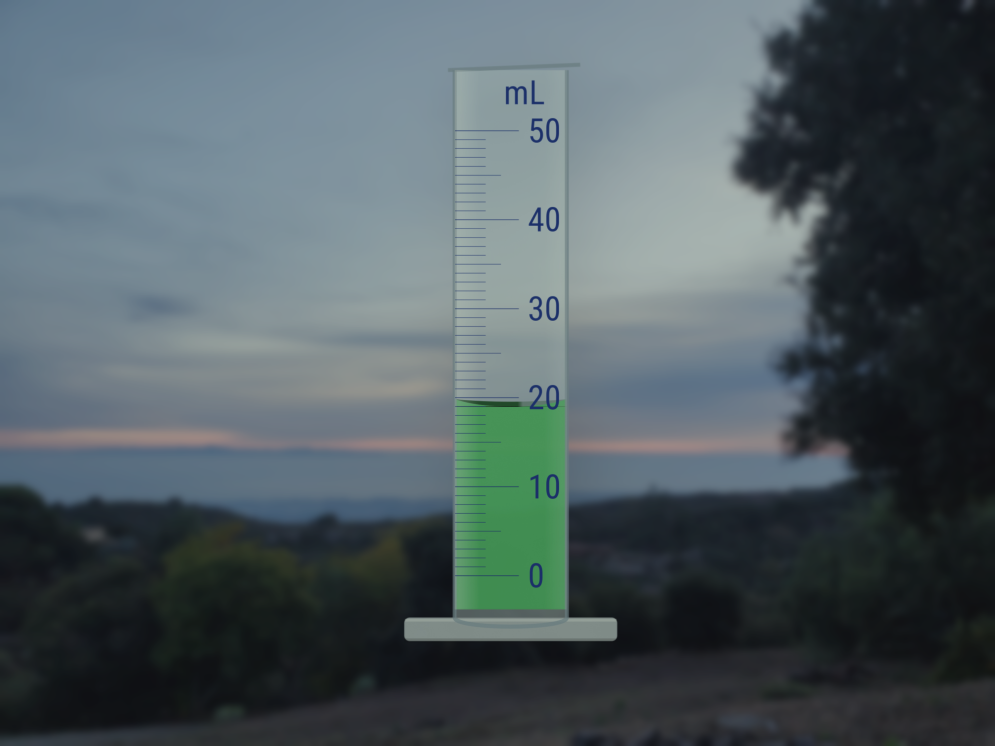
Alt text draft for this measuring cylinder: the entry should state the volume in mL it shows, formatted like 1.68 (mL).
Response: 19 (mL)
